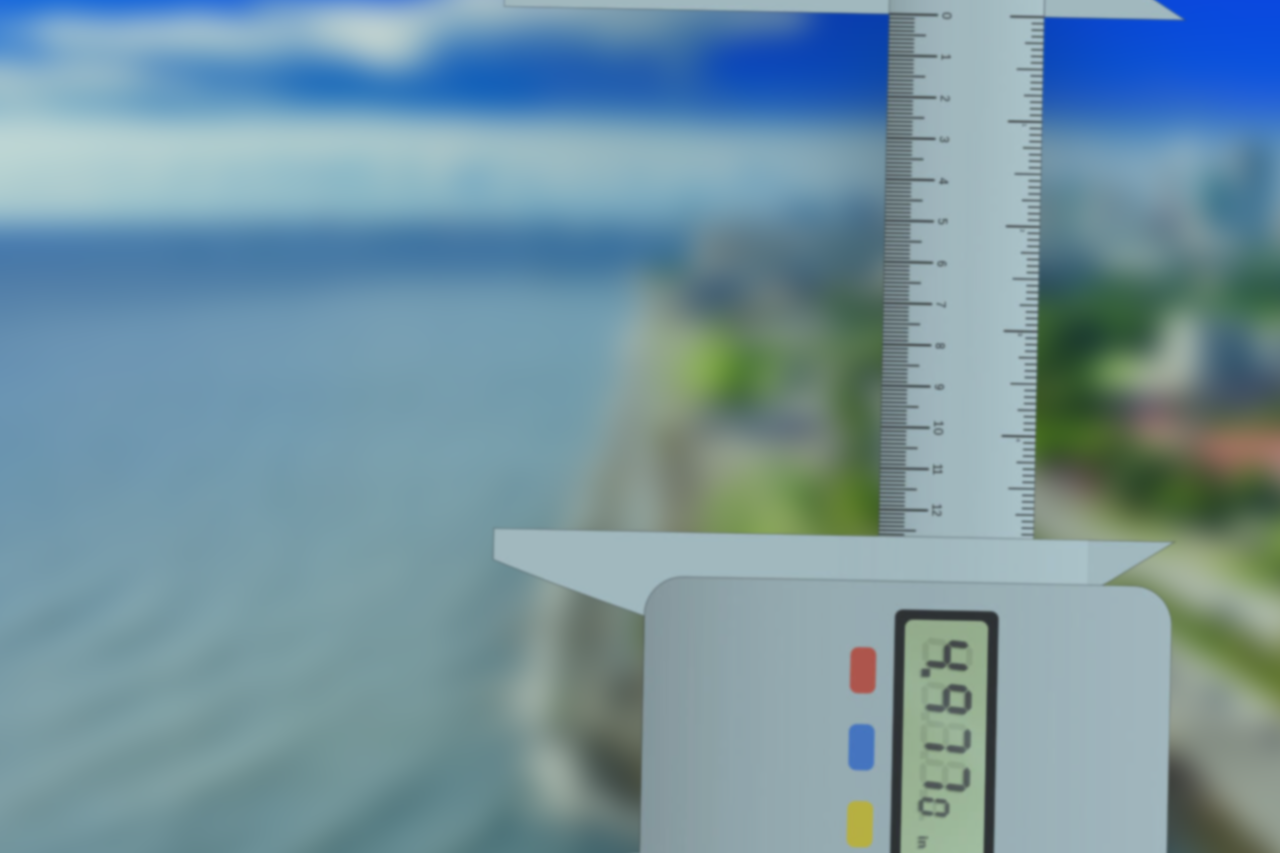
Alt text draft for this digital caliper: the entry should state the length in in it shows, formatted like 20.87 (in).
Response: 4.9770 (in)
